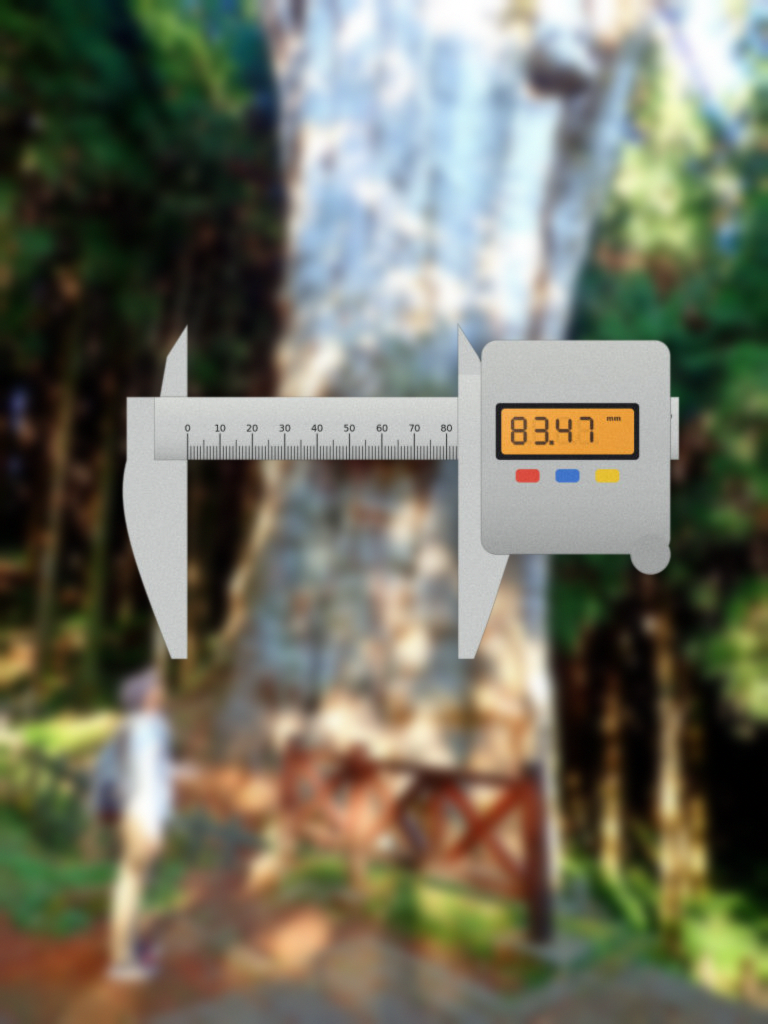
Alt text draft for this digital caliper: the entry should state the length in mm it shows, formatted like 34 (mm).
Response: 83.47 (mm)
